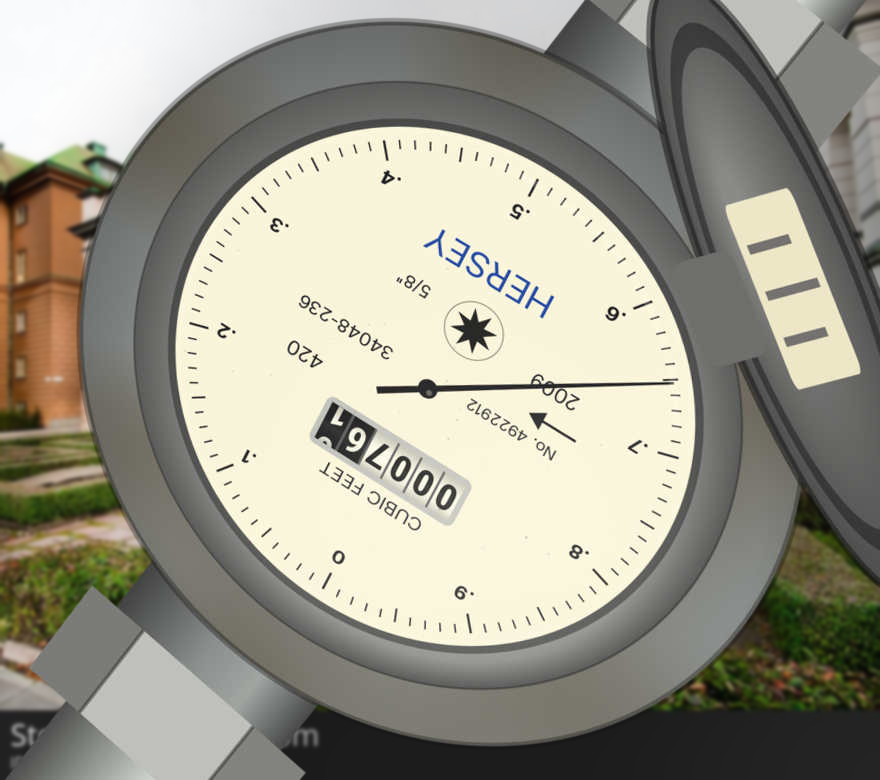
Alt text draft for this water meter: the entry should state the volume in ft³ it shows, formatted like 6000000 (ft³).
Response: 760.65 (ft³)
